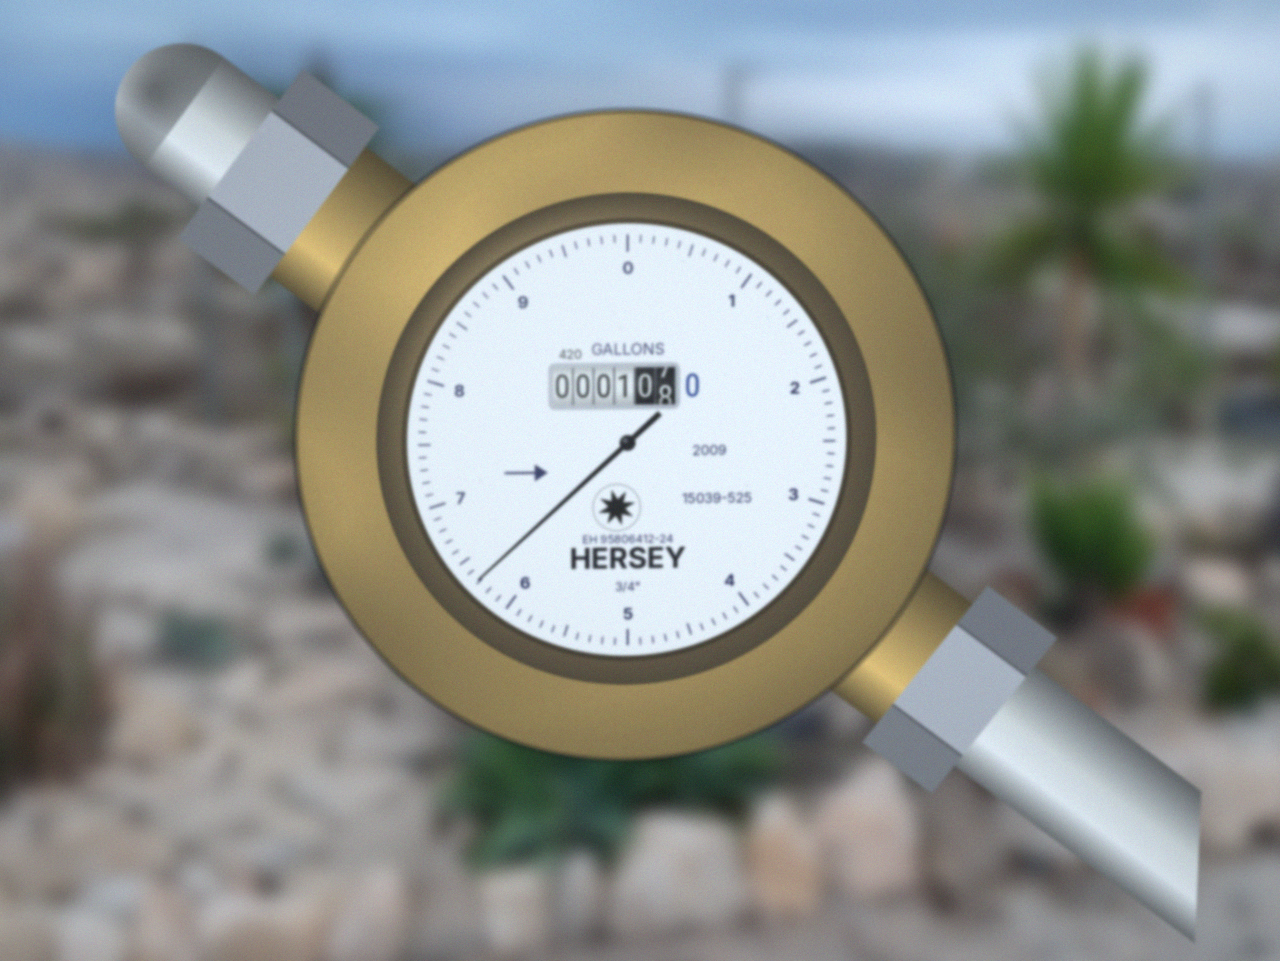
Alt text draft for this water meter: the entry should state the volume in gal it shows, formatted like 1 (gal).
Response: 1076.3 (gal)
